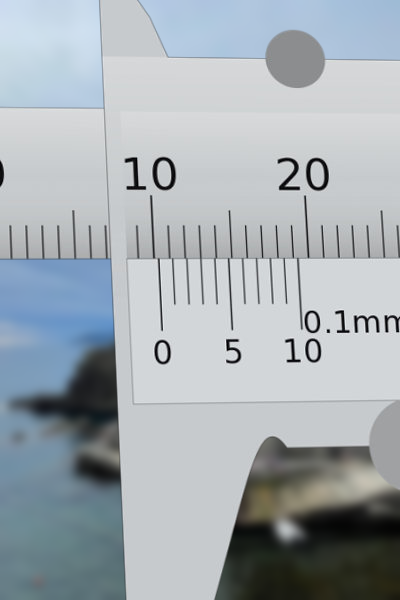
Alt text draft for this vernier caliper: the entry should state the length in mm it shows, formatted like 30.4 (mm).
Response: 10.3 (mm)
